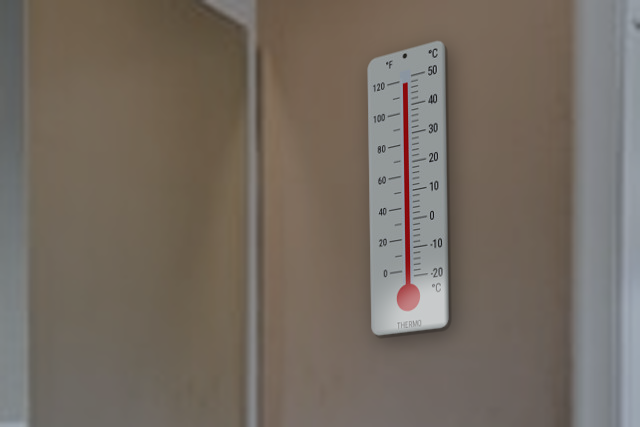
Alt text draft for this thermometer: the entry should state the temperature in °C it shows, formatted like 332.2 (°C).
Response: 48 (°C)
